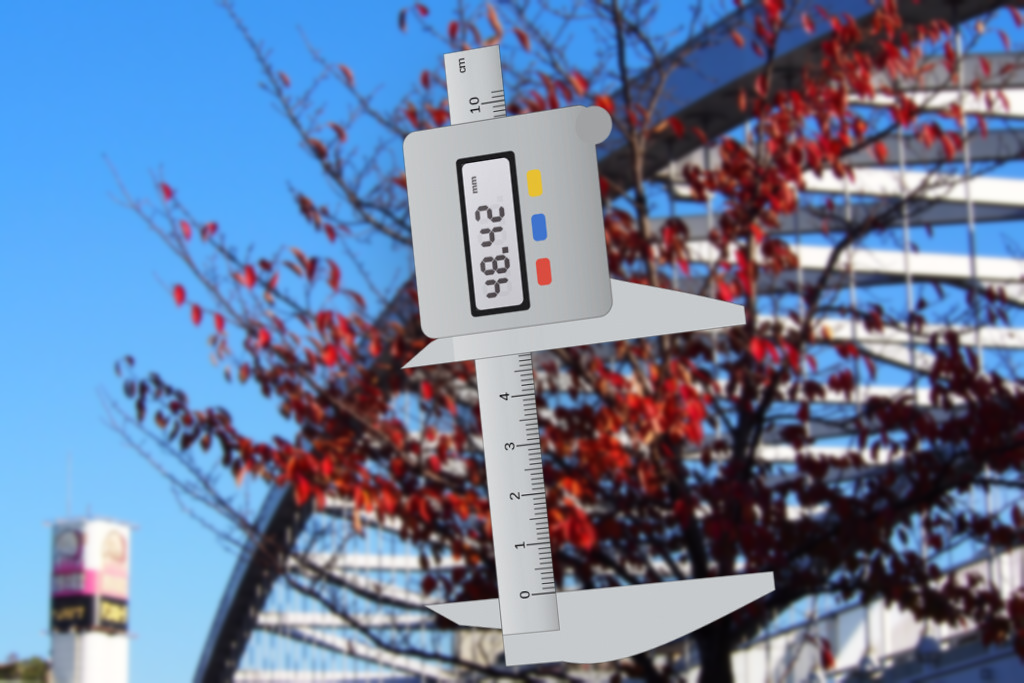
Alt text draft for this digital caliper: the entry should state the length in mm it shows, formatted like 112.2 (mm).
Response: 48.42 (mm)
